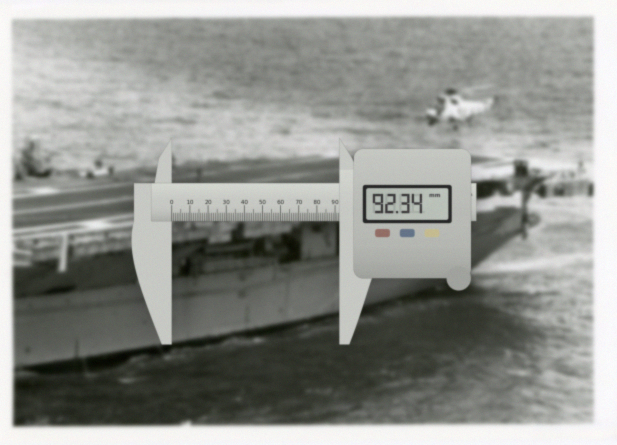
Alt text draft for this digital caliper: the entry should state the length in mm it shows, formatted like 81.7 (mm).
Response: 92.34 (mm)
